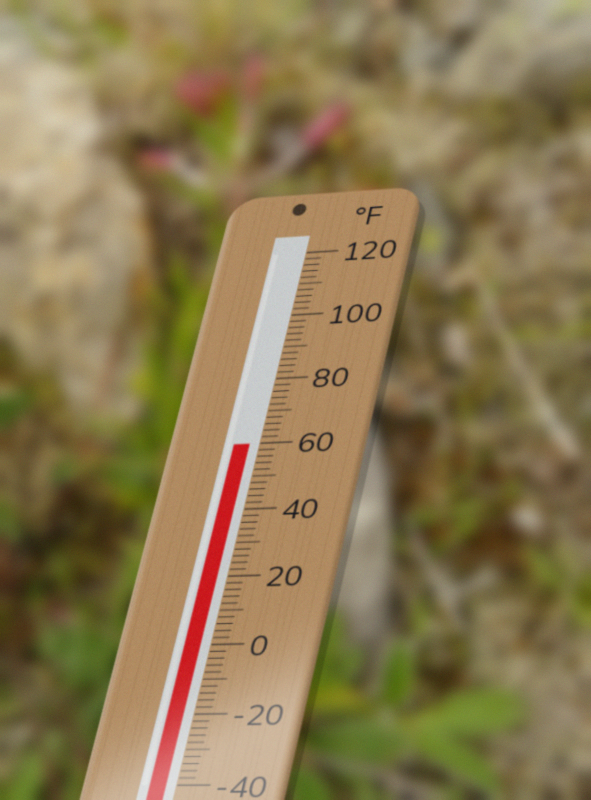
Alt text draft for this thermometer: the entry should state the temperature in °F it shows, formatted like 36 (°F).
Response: 60 (°F)
